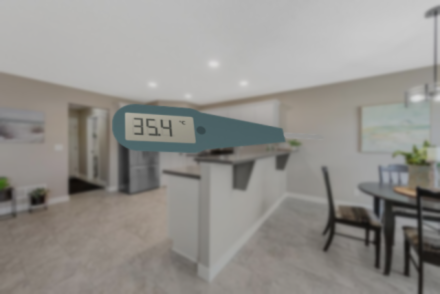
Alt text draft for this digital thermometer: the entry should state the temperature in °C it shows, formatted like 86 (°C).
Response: 35.4 (°C)
